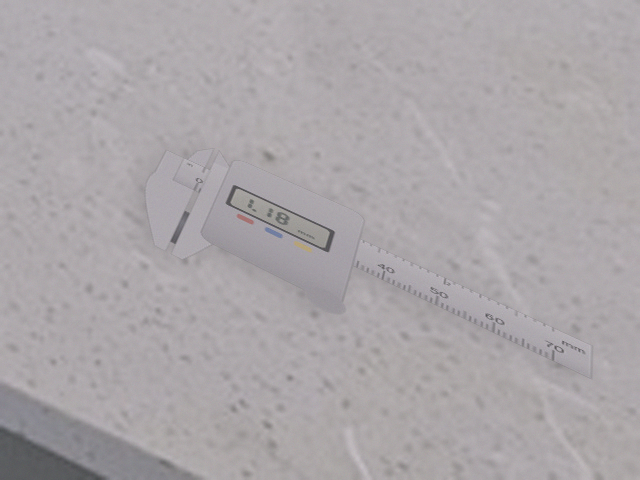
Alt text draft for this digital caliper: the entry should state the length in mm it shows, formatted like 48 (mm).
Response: 1.18 (mm)
